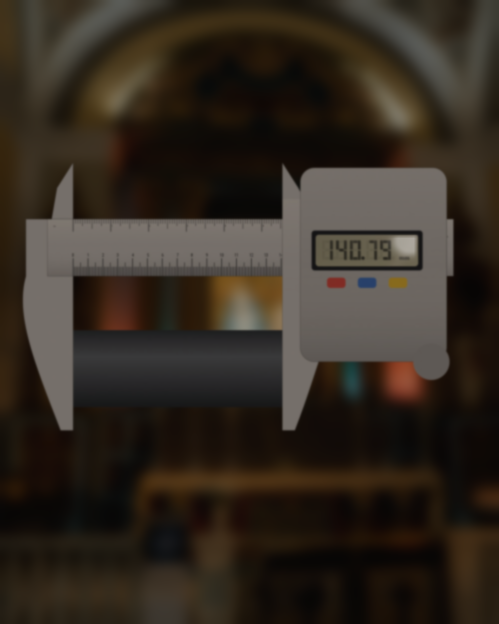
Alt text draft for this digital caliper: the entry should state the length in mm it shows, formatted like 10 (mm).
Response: 140.79 (mm)
